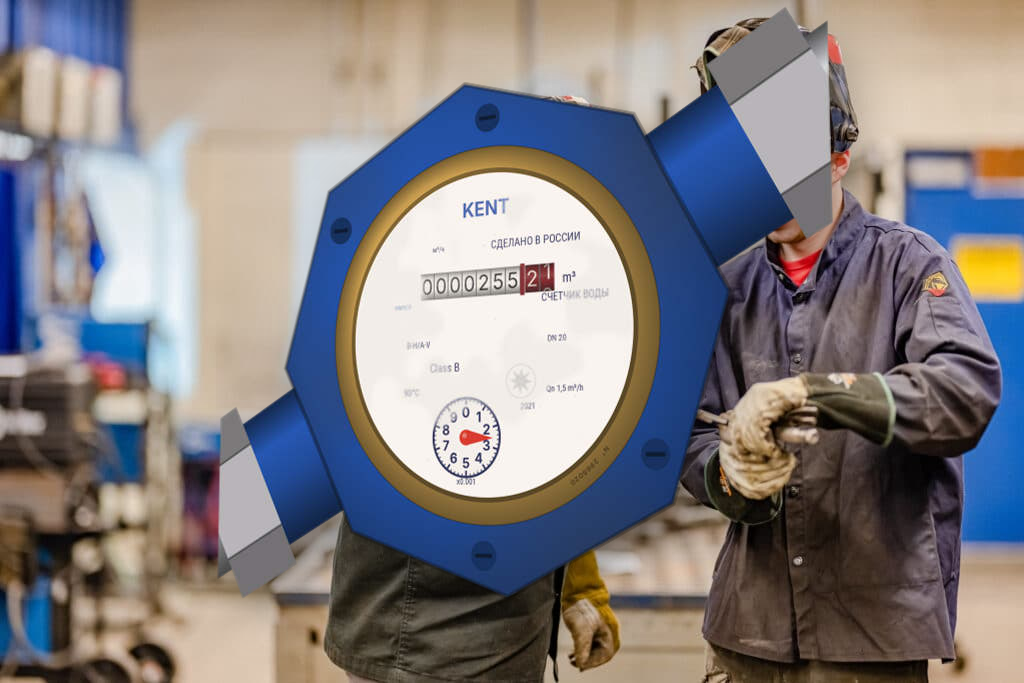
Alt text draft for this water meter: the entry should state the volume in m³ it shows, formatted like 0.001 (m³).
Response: 255.212 (m³)
